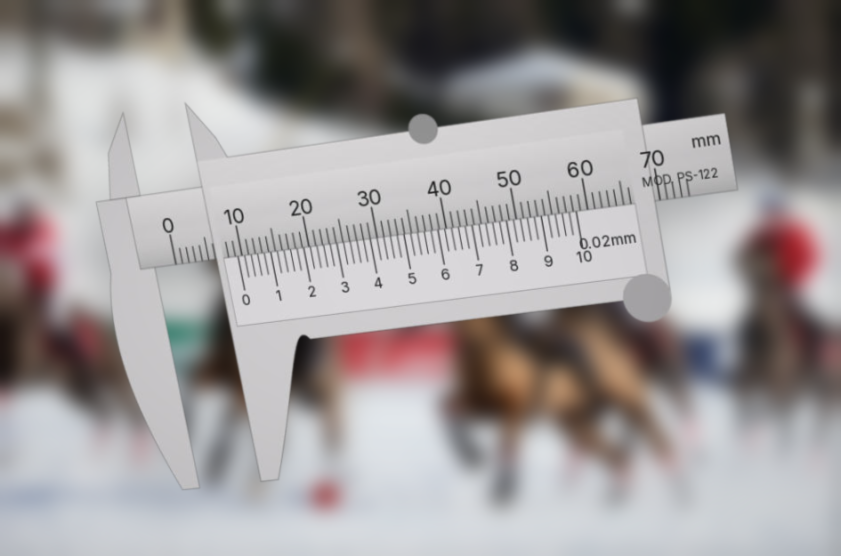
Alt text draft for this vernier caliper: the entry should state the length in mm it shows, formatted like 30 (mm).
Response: 9.4 (mm)
